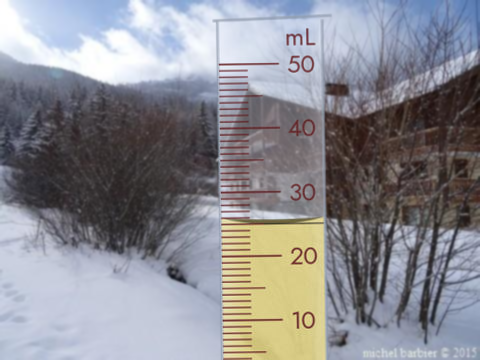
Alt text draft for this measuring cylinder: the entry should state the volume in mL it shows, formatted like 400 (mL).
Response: 25 (mL)
